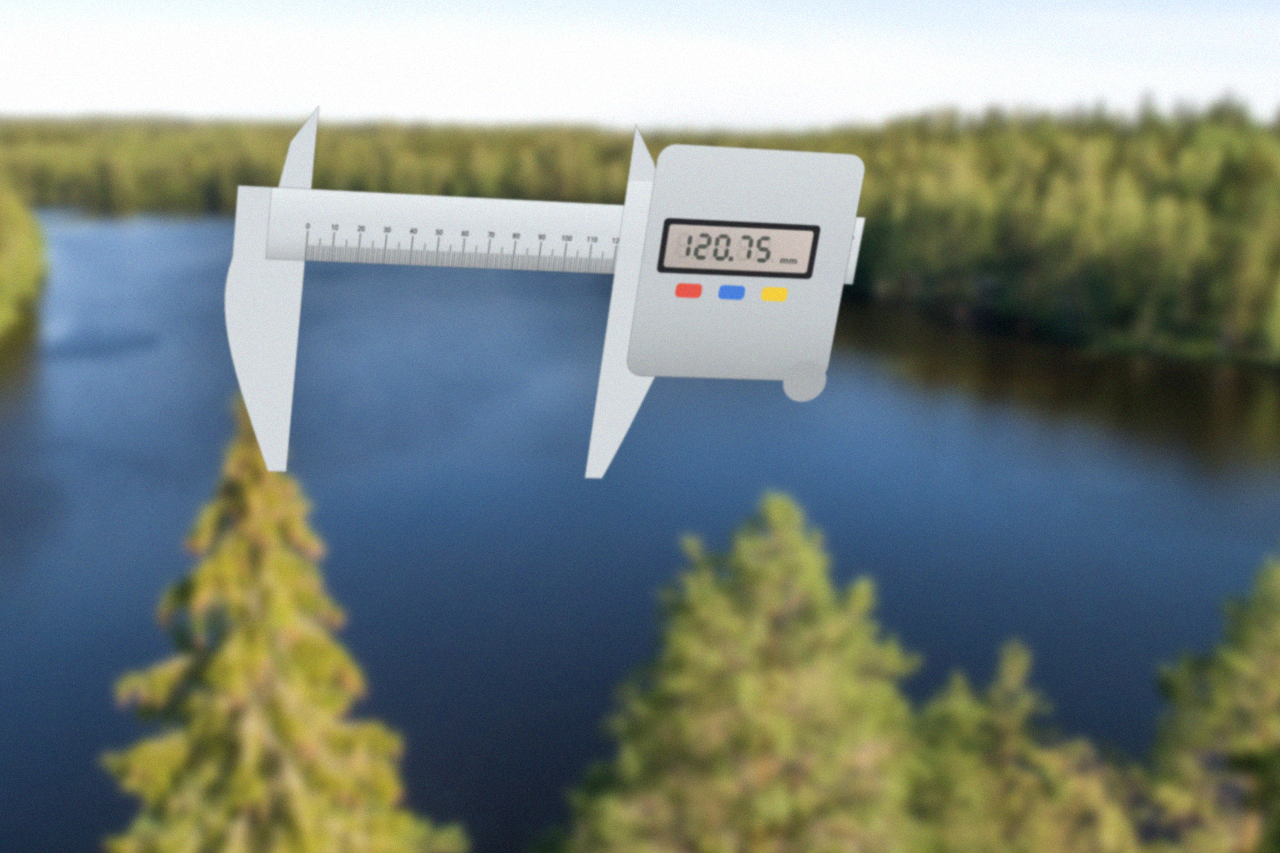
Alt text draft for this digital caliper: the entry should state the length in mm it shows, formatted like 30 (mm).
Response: 120.75 (mm)
